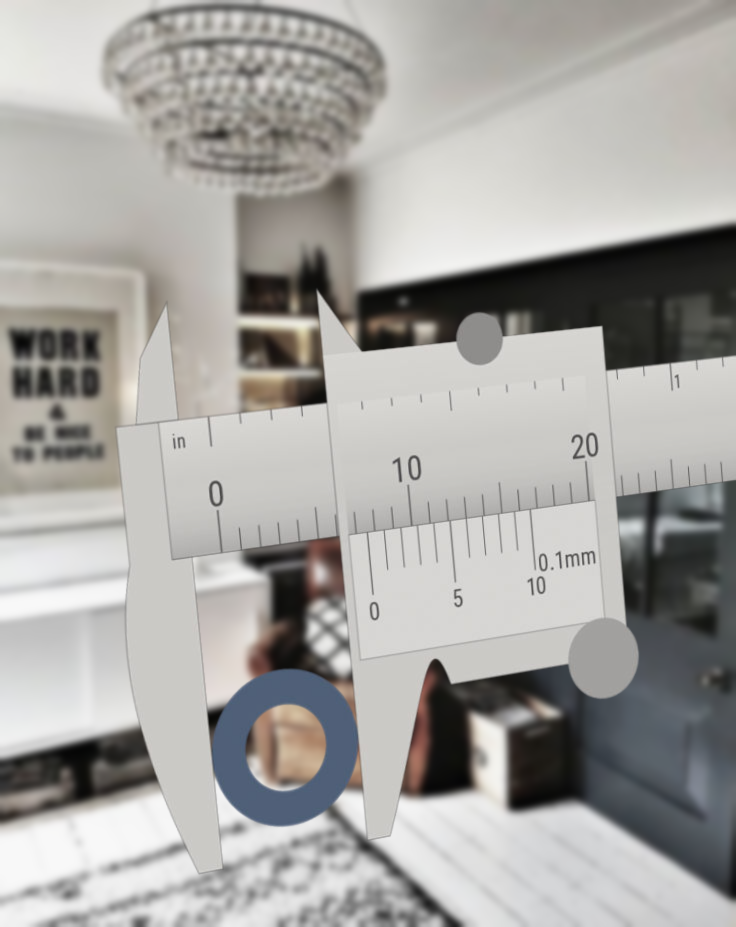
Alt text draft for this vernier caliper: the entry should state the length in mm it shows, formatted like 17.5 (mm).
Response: 7.6 (mm)
